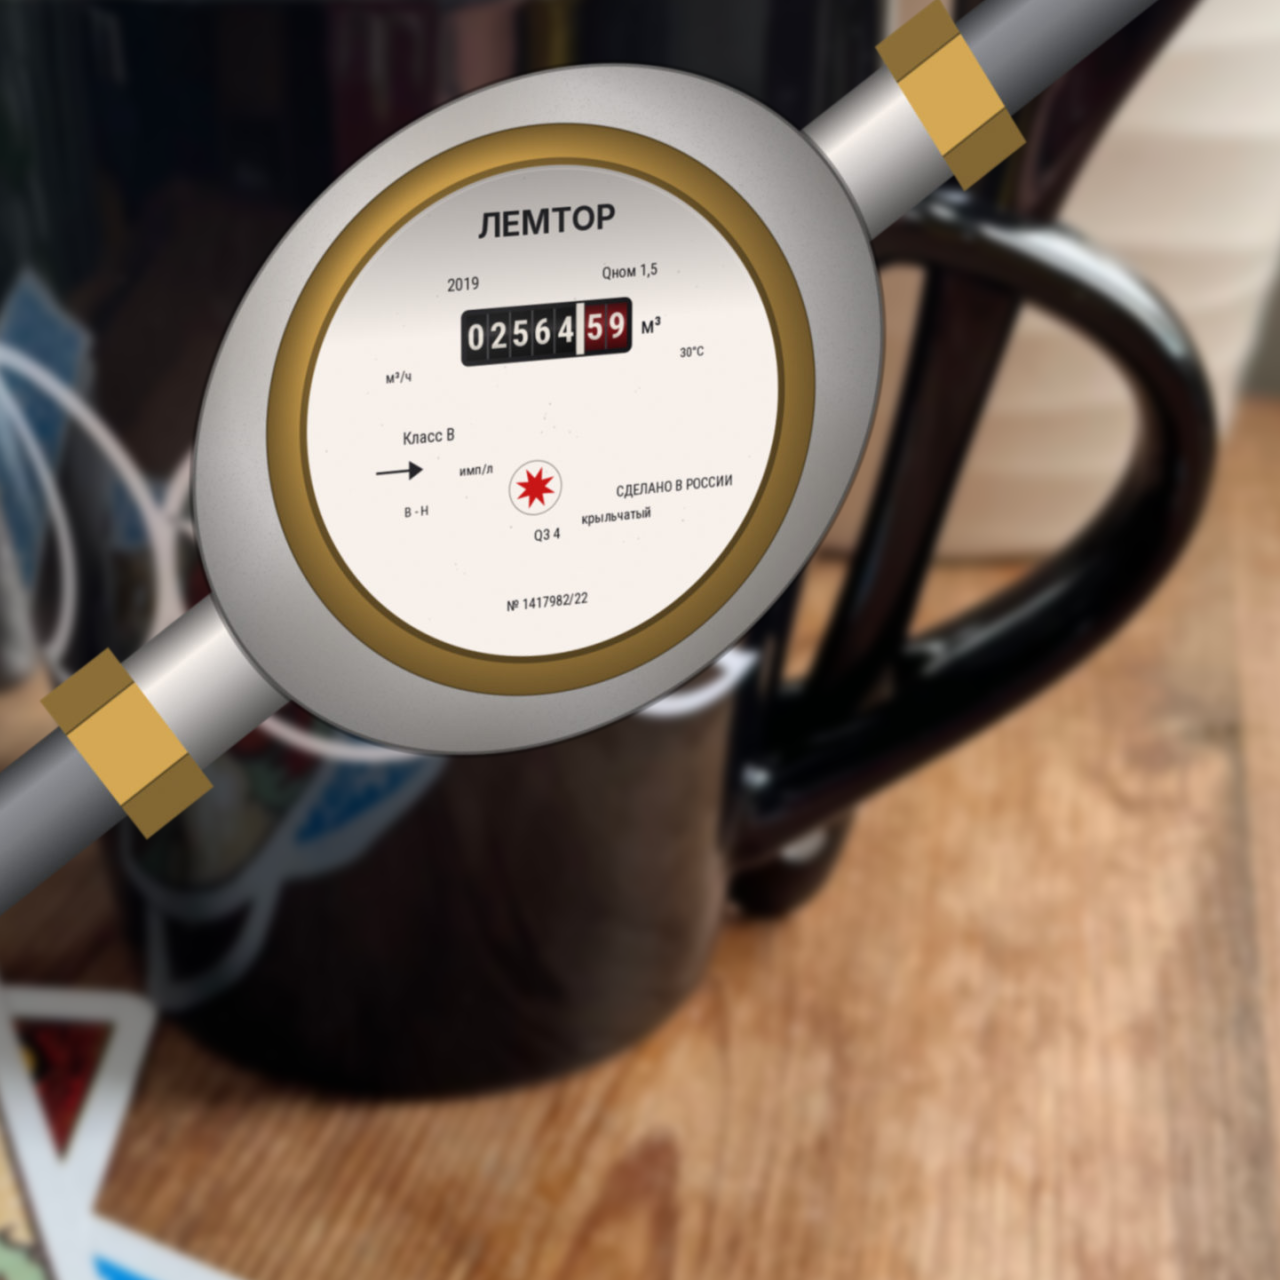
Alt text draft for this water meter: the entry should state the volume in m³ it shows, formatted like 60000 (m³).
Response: 2564.59 (m³)
